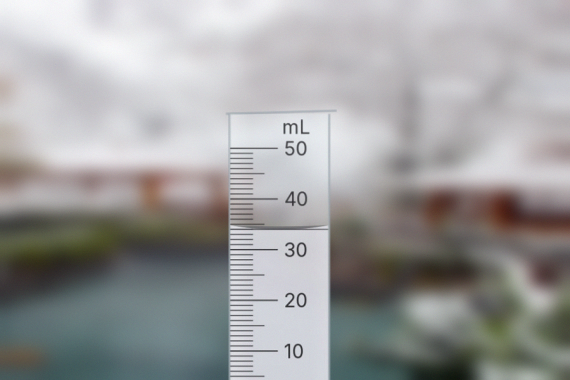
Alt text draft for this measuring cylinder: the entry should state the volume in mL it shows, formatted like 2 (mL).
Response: 34 (mL)
